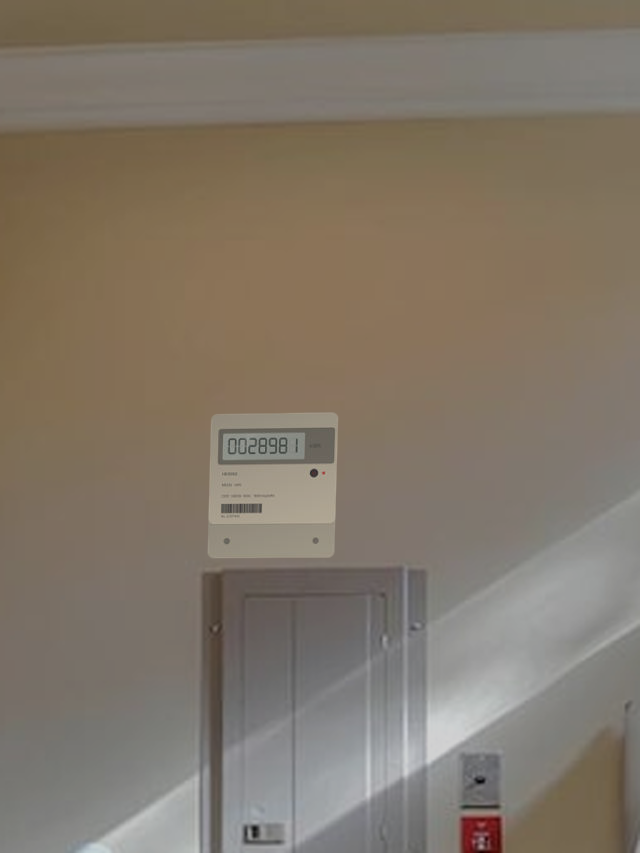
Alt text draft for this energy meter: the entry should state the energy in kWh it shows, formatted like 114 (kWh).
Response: 28981 (kWh)
